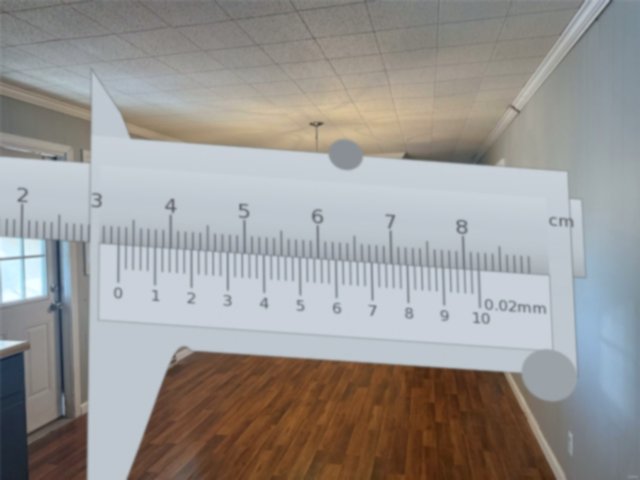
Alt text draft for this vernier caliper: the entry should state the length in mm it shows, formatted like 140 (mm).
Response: 33.0 (mm)
